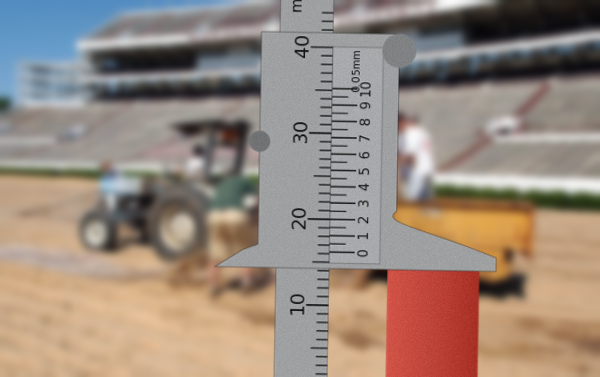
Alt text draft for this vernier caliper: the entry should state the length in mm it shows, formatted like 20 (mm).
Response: 16.2 (mm)
